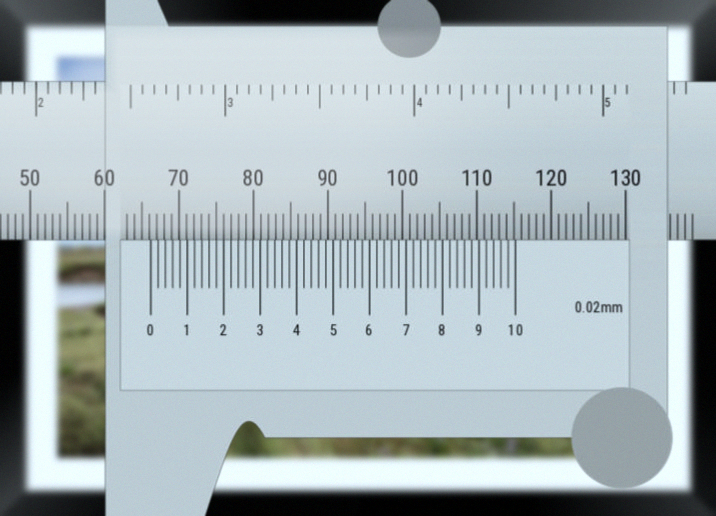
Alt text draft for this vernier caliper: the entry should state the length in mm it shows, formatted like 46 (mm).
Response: 66.2 (mm)
